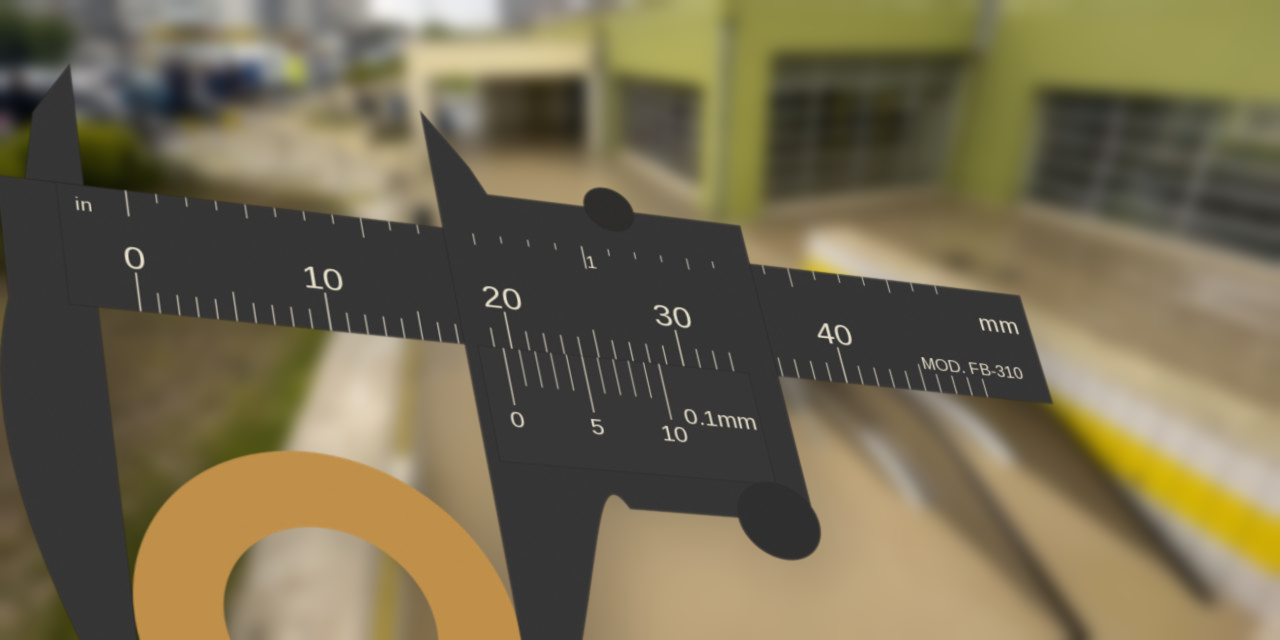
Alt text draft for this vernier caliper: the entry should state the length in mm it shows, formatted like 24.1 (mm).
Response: 19.5 (mm)
